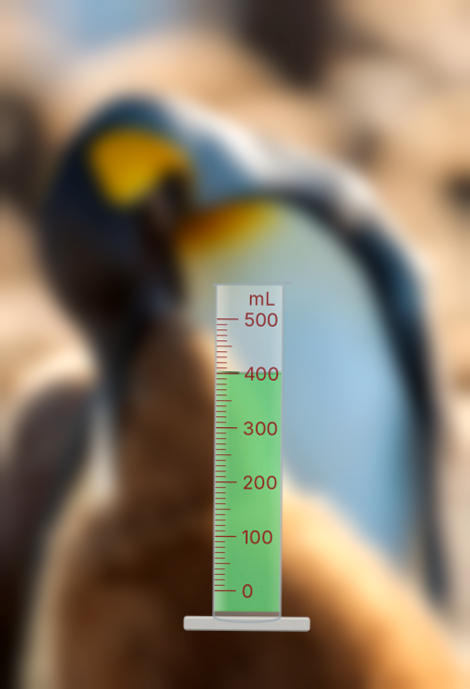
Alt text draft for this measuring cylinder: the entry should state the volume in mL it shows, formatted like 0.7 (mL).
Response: 400 (mL)
